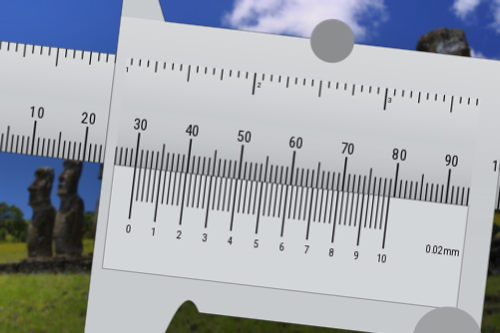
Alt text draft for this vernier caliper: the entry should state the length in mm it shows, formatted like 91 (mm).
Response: 30.0 (mm)
